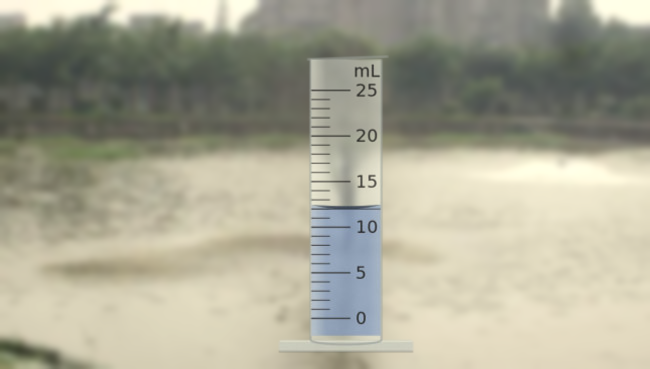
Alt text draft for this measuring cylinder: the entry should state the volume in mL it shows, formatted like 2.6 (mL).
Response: 12 (mL)
